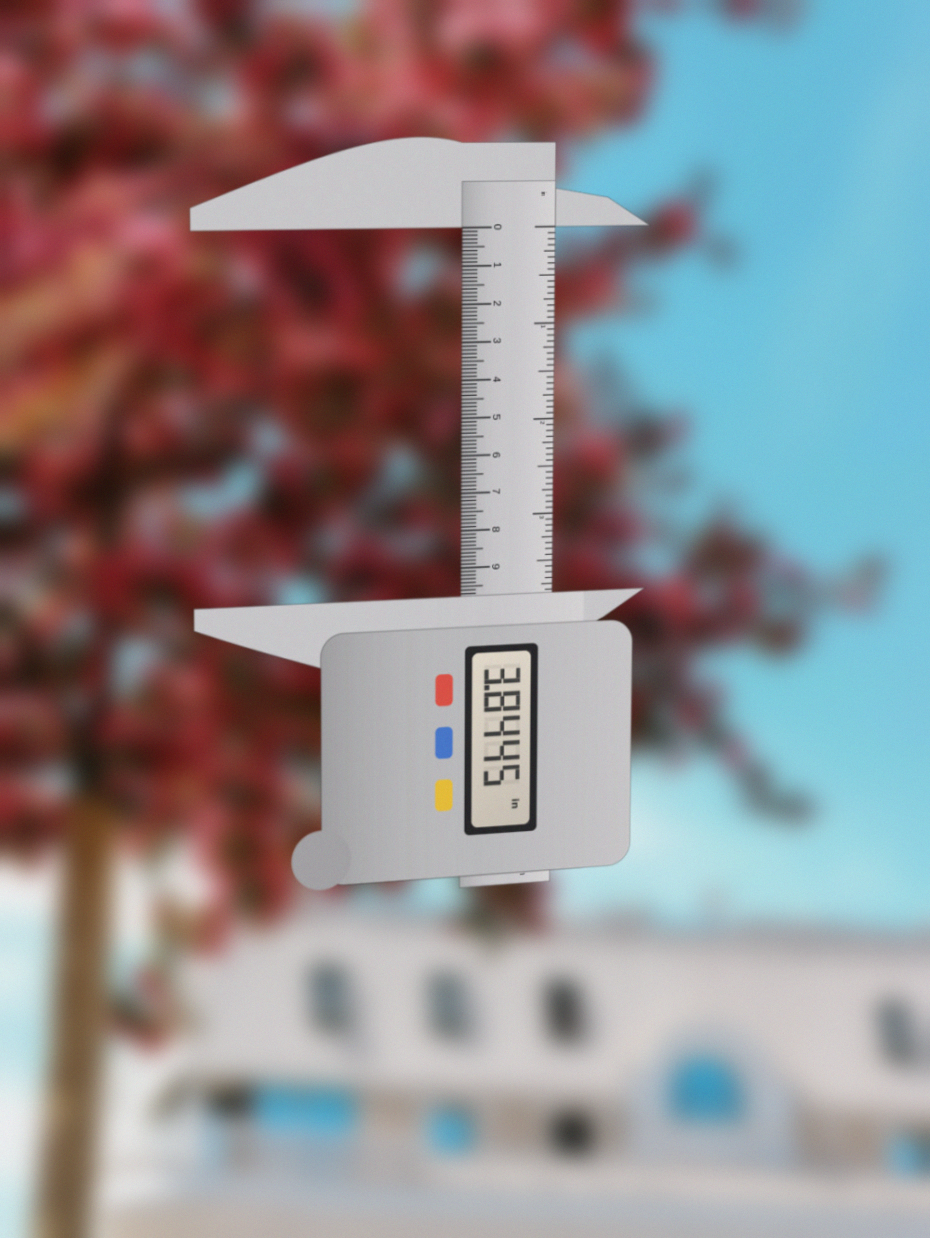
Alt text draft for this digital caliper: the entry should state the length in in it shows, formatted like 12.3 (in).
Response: 3.8445 (in)
